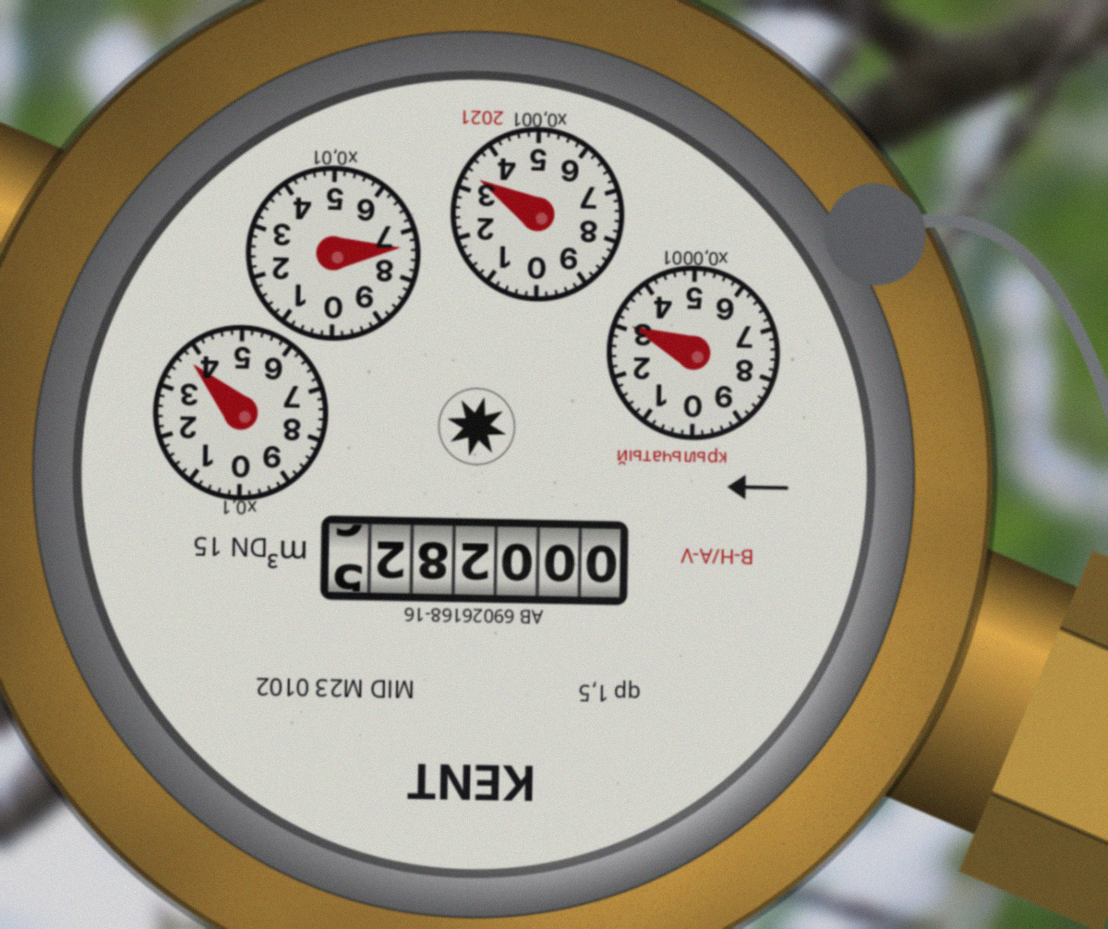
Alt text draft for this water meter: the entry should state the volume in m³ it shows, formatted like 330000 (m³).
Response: 2825.3733 (m³)
